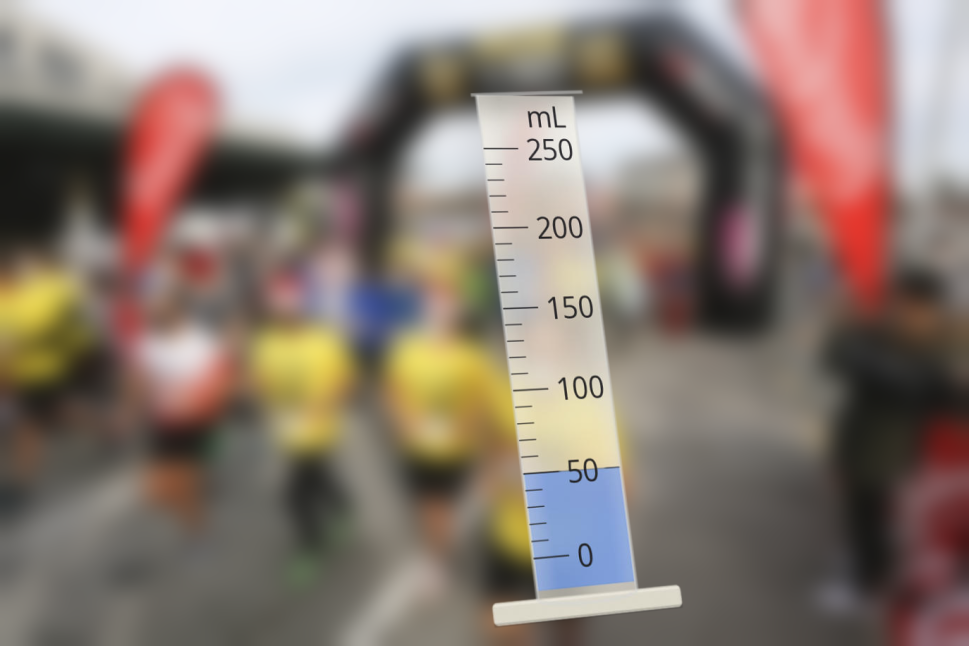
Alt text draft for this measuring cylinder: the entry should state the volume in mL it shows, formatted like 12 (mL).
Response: 50 (mL)
